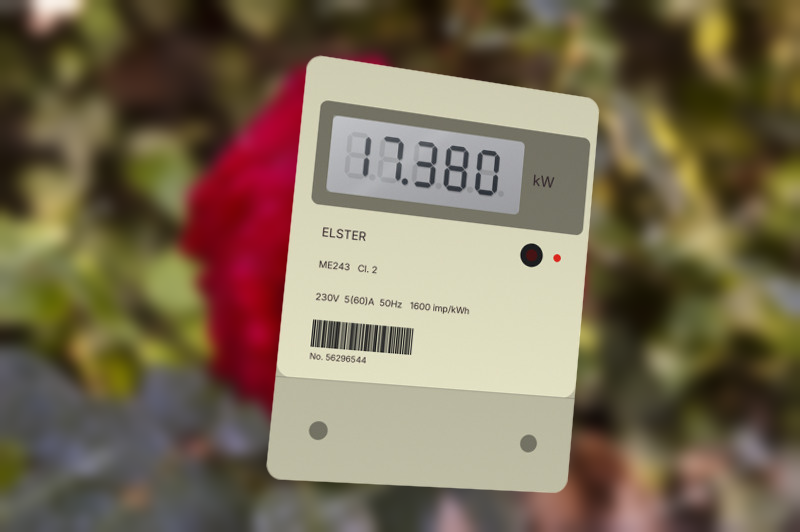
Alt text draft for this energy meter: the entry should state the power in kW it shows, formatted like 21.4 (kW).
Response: 17.380 (kW)
